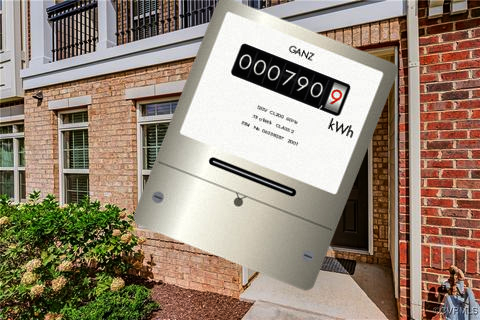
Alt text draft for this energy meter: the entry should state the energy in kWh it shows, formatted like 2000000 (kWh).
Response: 790.9 (kWh)
